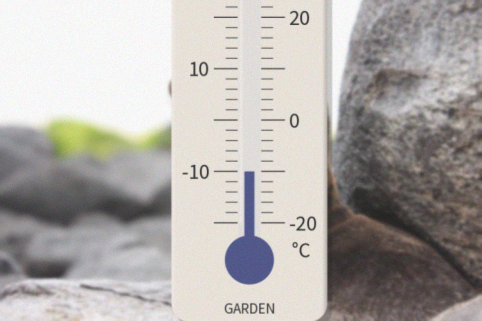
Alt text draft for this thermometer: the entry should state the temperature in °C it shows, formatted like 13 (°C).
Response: -10 (°C)
